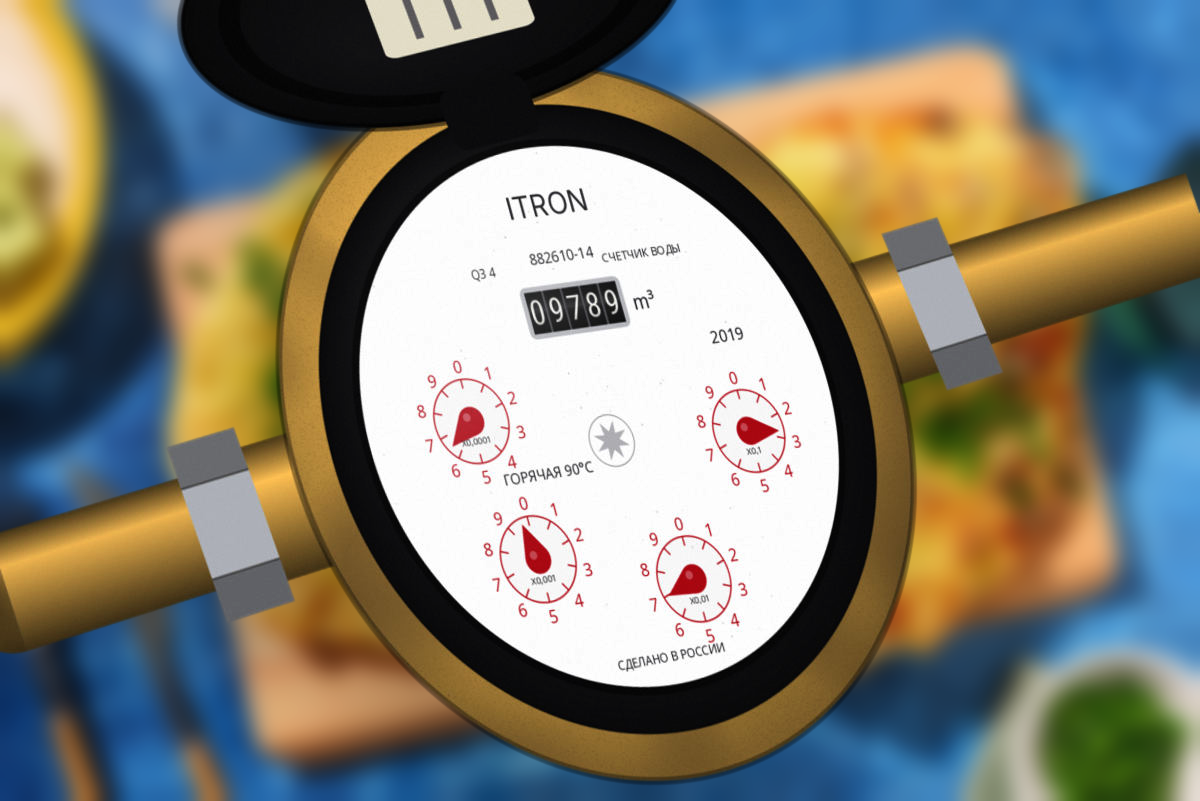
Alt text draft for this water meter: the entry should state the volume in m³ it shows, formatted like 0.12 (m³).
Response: 9789.2696 (m³)
